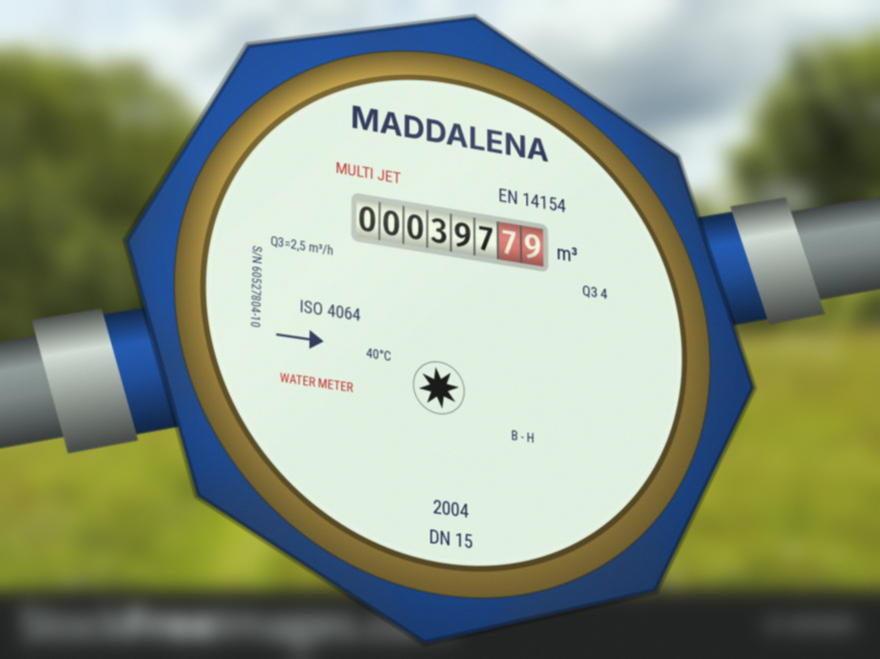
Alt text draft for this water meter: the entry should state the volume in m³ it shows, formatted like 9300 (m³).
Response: 397.79 (m³)
